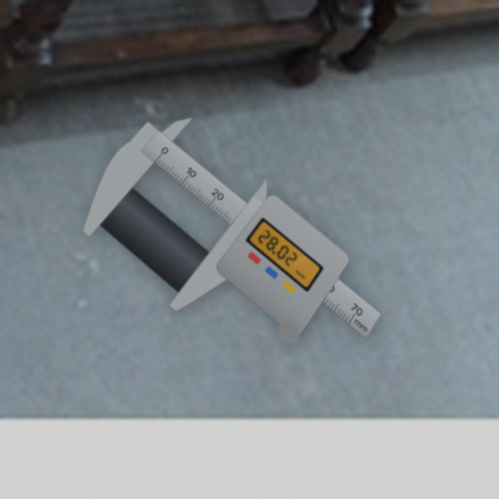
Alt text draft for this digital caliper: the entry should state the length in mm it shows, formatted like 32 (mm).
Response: 28.02 (mm)
